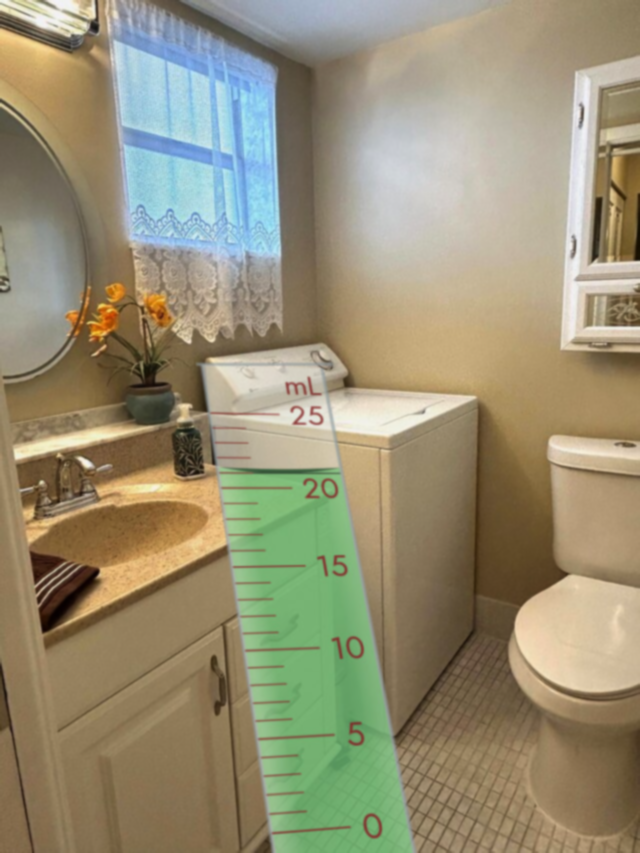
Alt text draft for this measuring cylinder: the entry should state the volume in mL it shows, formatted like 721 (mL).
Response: 21 (mL)
